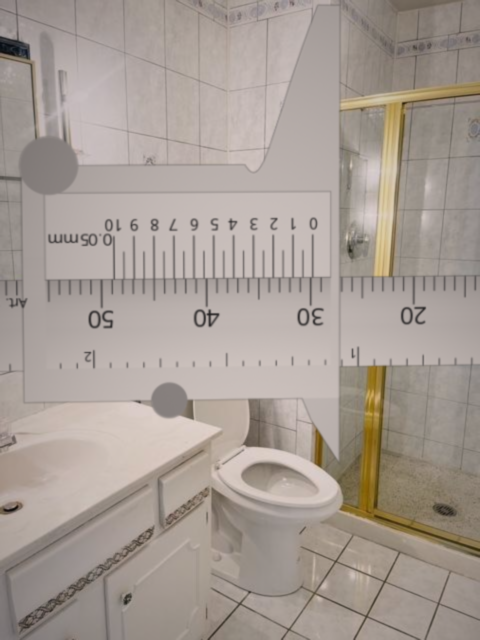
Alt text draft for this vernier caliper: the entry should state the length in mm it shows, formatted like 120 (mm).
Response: 29.8 (mm)
